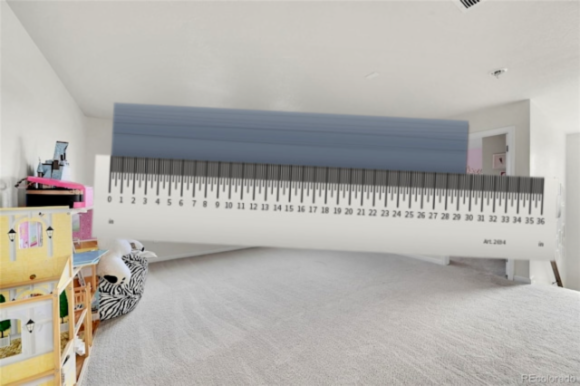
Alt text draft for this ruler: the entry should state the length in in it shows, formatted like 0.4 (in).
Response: 29.5 (in)
